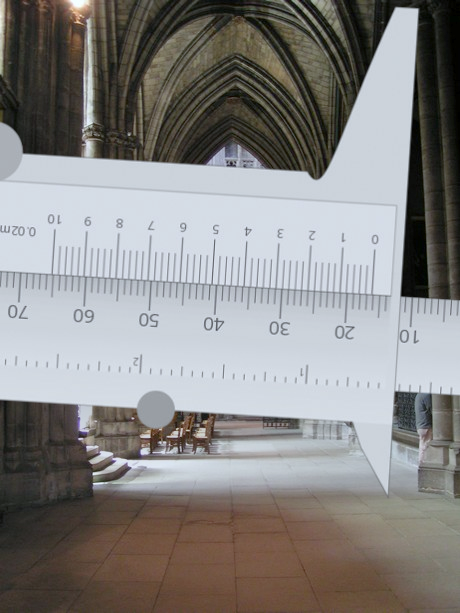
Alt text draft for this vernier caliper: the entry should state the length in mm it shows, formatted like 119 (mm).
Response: 16.2 (mm)
